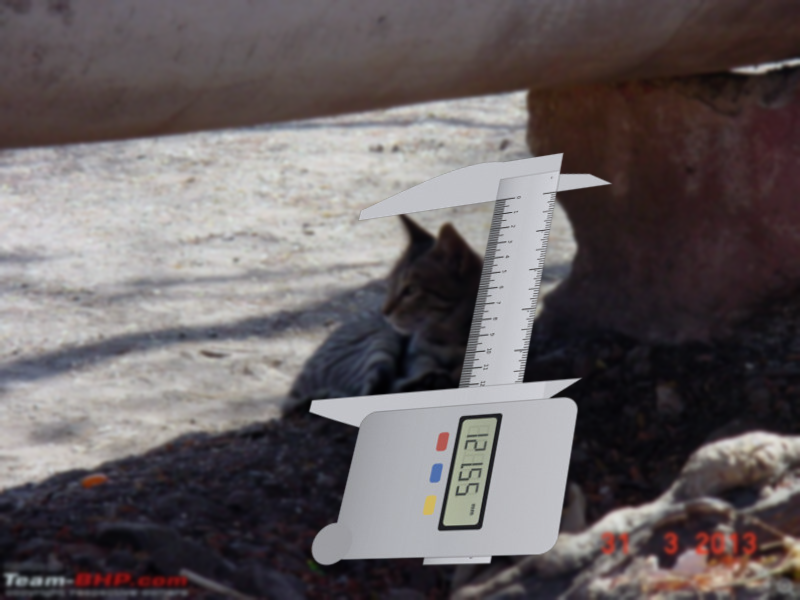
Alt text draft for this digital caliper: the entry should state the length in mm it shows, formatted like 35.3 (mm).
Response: 121.55 (mm)
